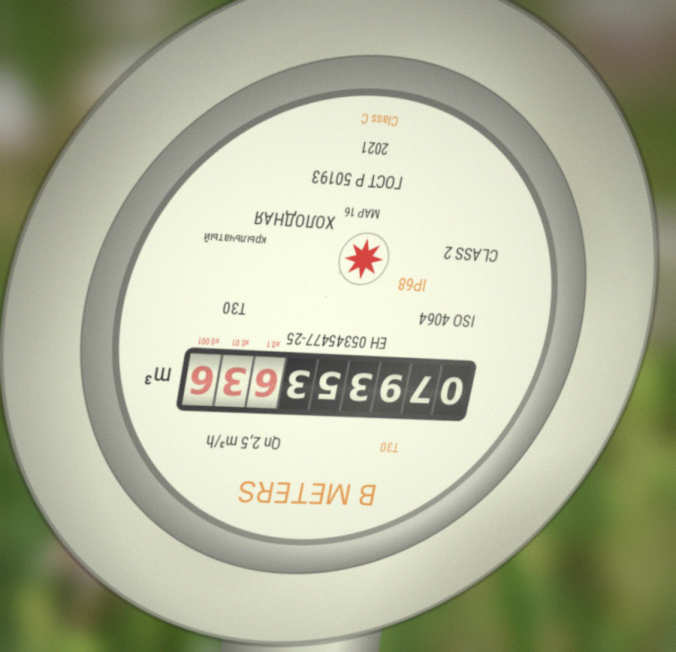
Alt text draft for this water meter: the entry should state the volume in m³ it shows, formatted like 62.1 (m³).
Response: 79353.636 (m³)
